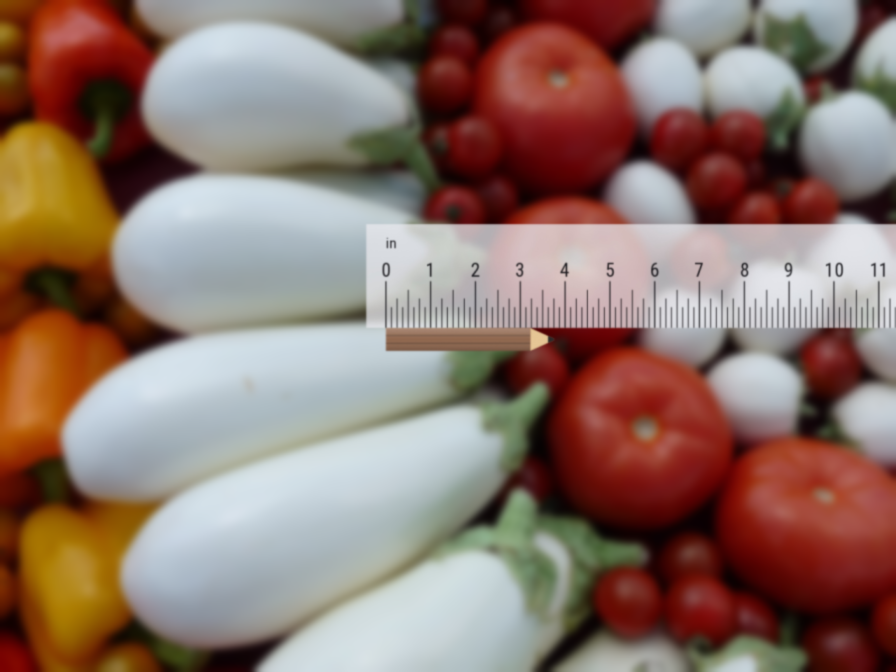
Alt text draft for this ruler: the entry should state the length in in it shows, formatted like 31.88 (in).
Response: 3.75 (in)
